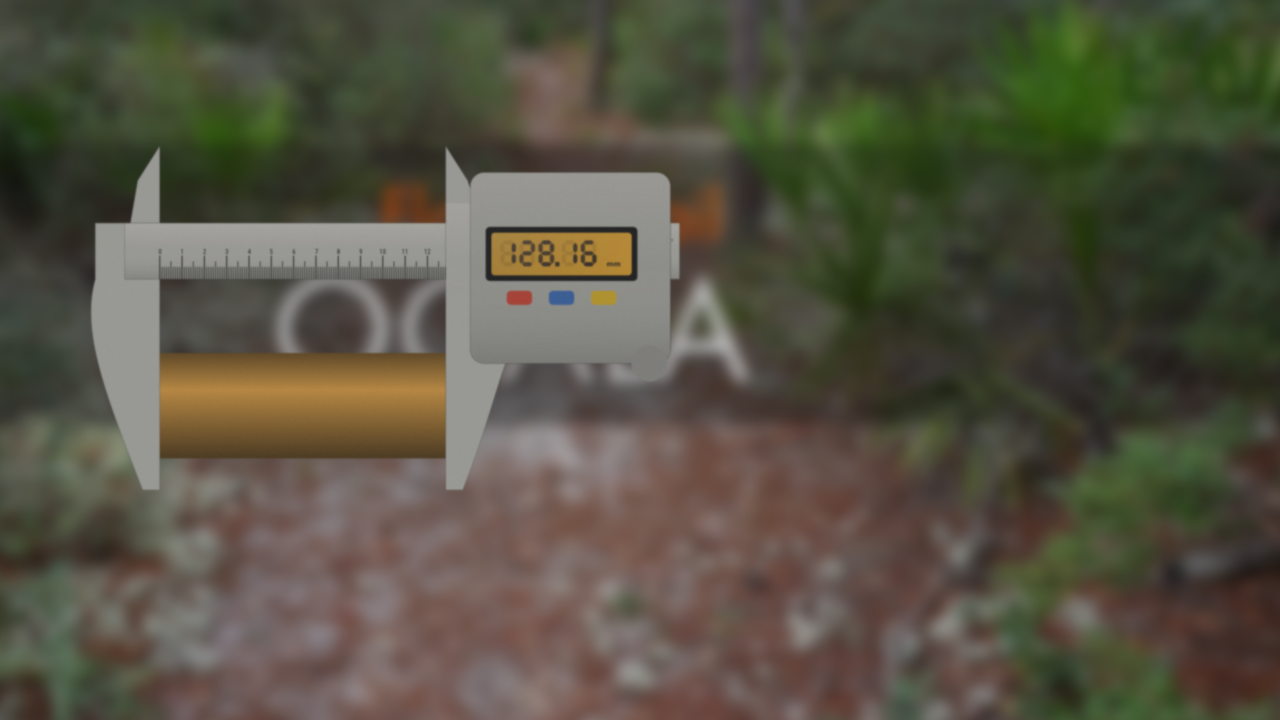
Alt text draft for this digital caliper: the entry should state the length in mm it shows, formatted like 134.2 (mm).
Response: 128.16 (mm)
